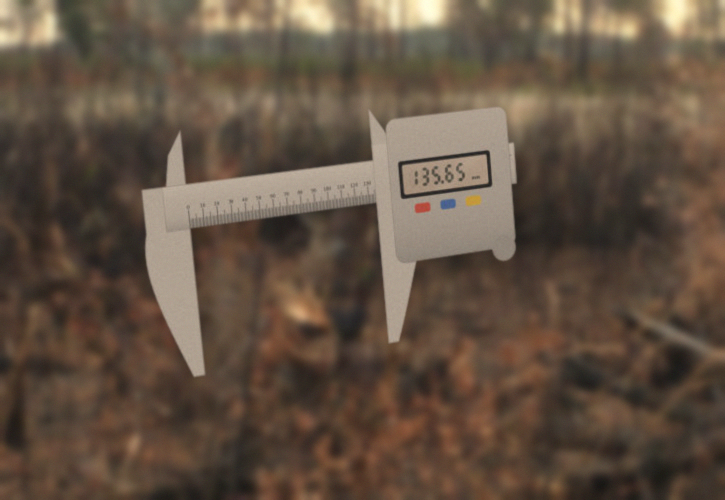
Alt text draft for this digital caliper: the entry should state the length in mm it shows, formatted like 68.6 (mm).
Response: 135.65 (mm)
